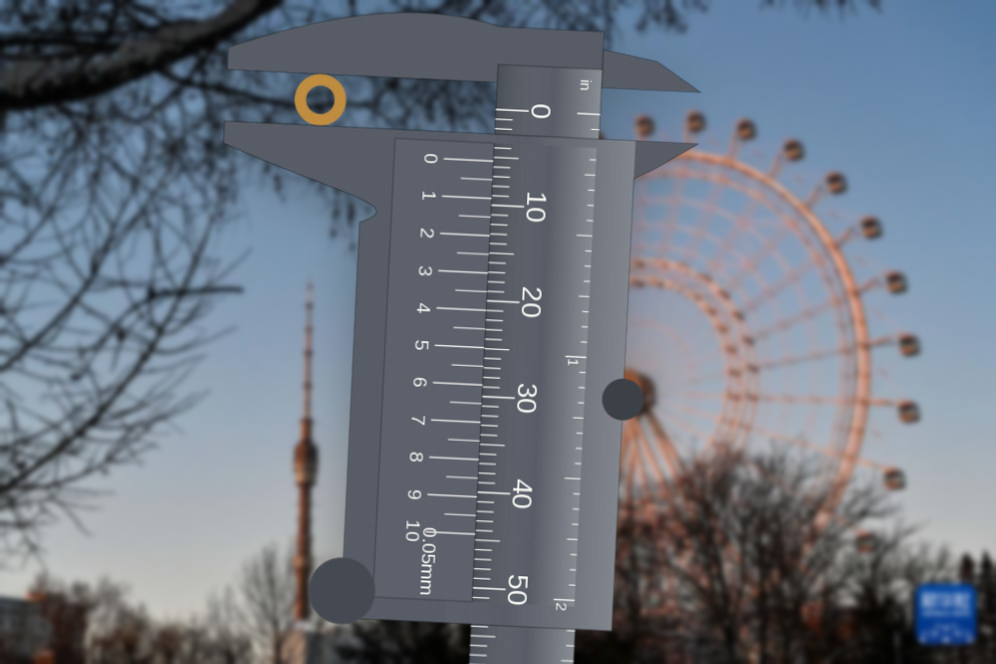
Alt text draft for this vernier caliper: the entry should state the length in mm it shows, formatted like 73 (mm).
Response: 5.4 (mm)
